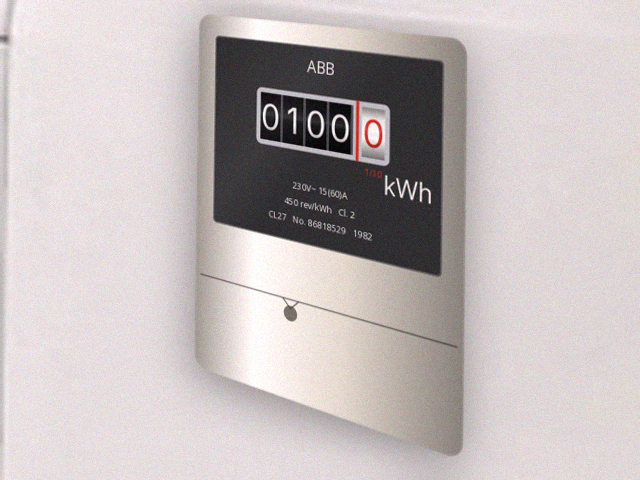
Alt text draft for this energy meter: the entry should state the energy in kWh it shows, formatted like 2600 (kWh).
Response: 100.0 (kWh)
